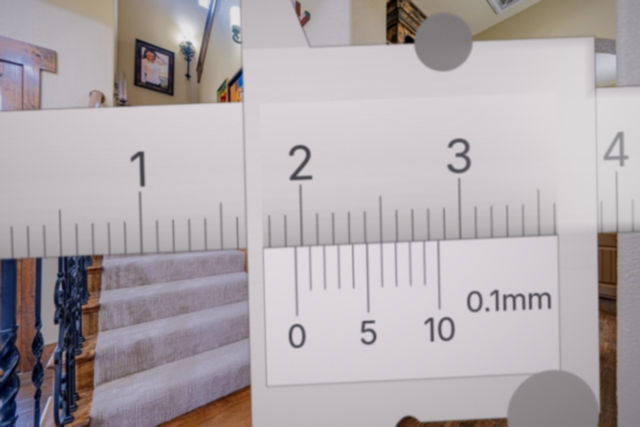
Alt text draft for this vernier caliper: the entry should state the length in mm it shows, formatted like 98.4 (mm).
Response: 19.6 (mm)
